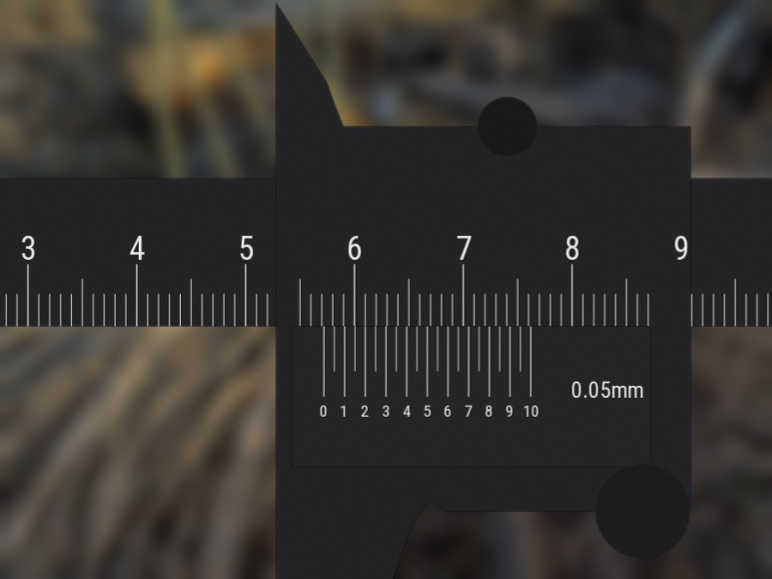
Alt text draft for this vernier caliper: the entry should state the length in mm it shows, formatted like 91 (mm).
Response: 57.2 (mm)
